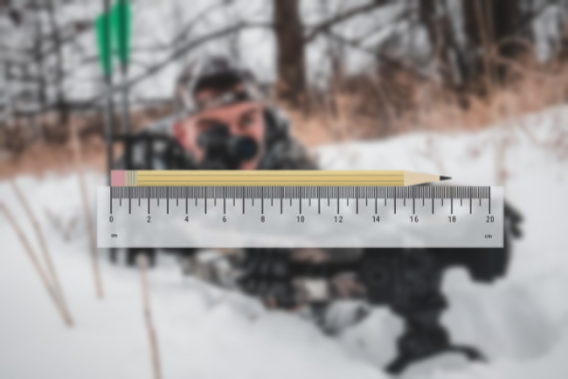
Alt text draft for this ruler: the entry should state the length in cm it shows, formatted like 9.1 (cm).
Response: 18 (cm)
